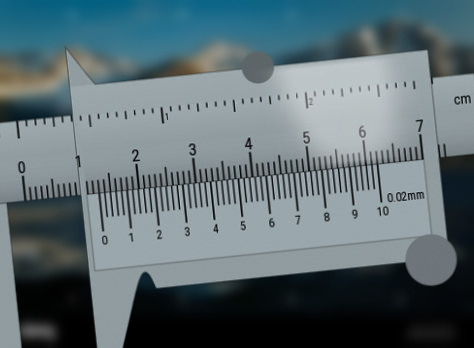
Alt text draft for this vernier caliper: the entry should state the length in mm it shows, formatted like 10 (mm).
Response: 13.0 (mm)
